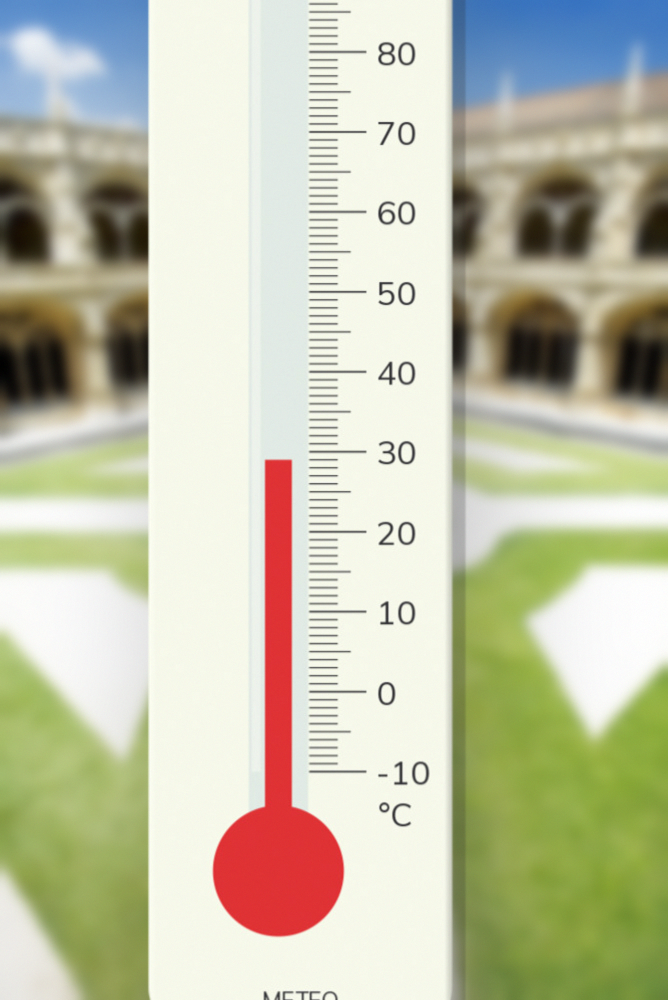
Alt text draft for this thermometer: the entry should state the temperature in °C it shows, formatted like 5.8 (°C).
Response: 29 (°C)
